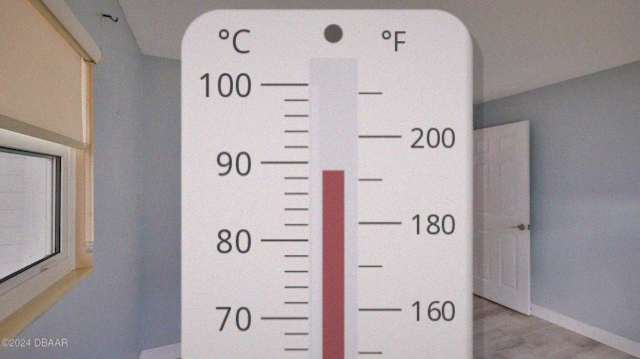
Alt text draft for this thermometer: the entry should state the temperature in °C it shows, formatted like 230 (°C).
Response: 89 (°C)
